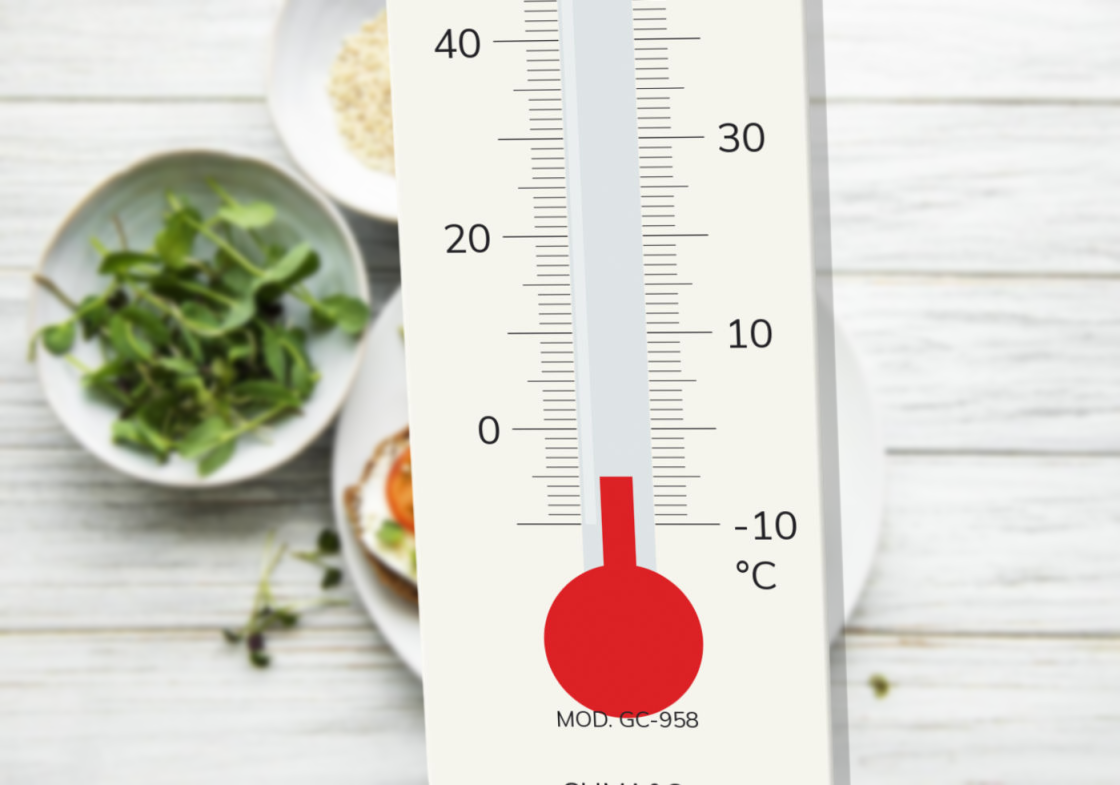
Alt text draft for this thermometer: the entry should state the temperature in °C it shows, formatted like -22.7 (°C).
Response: -5 (°C)
